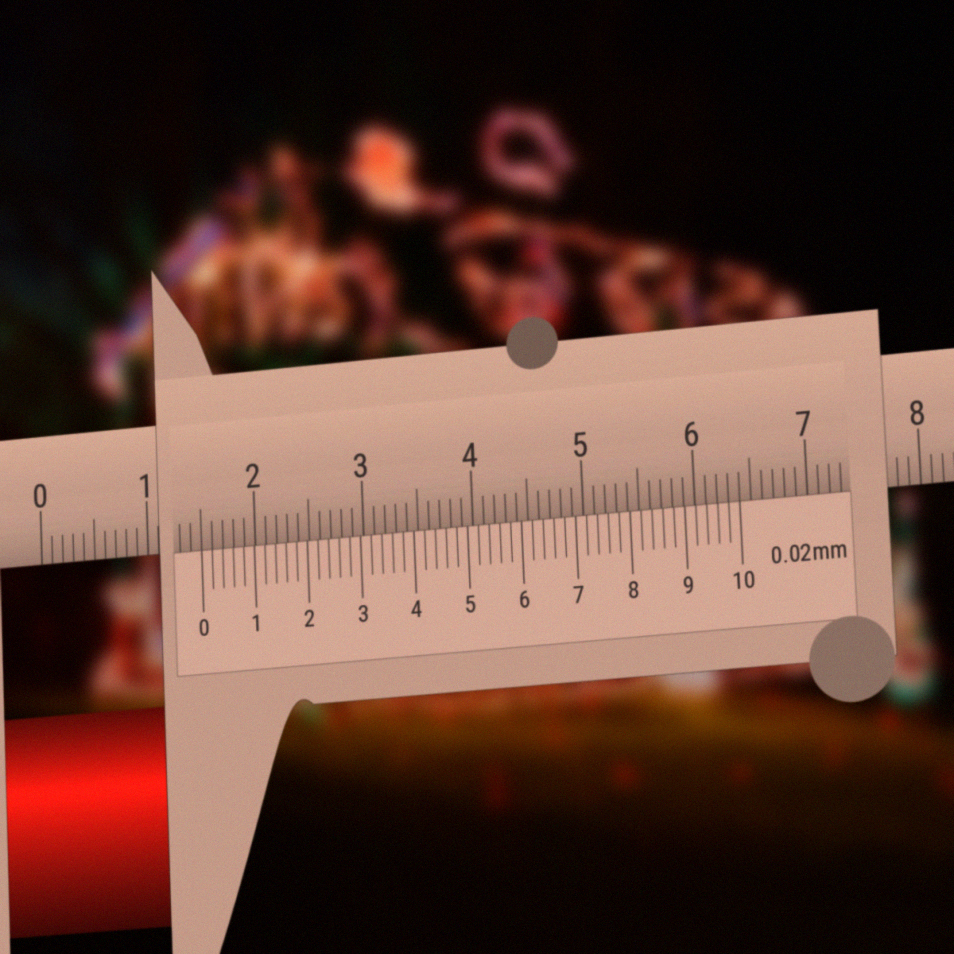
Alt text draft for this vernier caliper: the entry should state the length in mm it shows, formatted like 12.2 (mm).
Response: 15.0 (mm)
